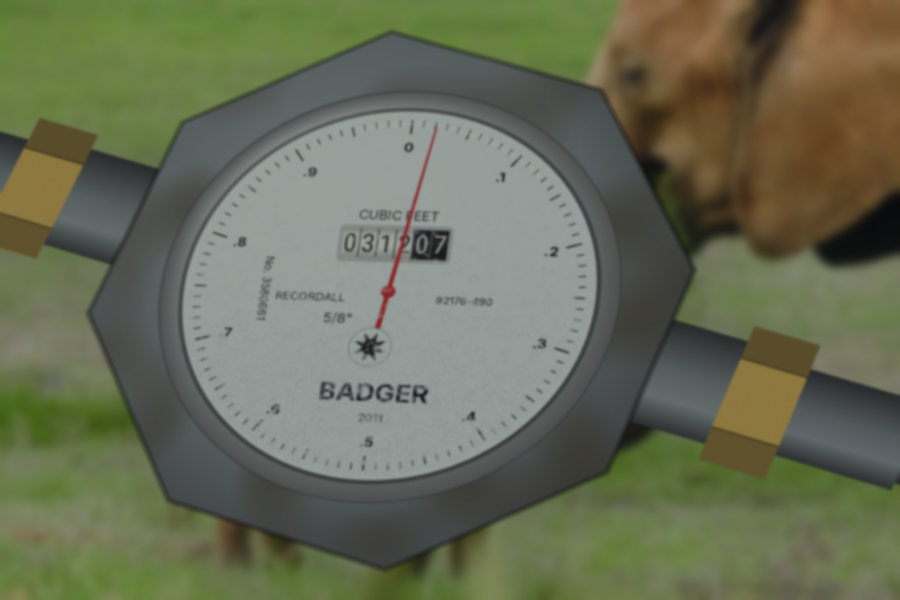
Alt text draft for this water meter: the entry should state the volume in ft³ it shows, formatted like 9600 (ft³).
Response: 31207.02 (ft³)
